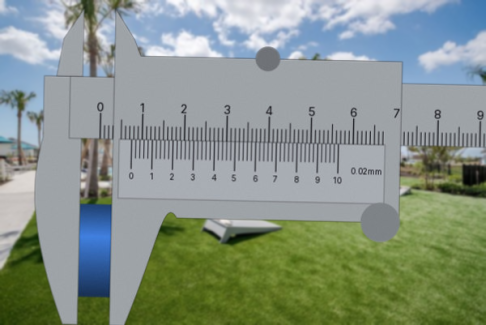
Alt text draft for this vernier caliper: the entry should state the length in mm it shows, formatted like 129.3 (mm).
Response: 7.5 (mm)
